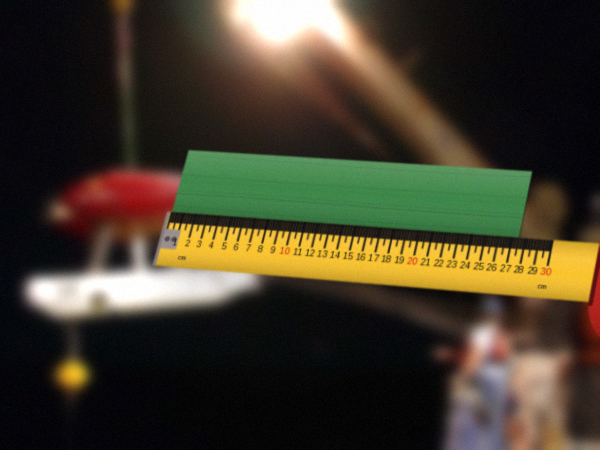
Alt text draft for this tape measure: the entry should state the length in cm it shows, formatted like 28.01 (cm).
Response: 27.5 (cm)
